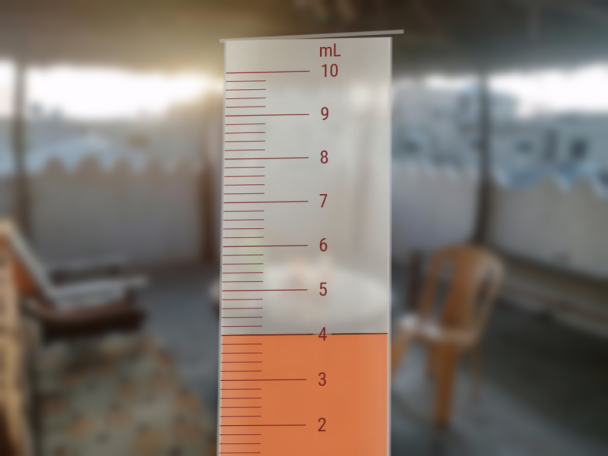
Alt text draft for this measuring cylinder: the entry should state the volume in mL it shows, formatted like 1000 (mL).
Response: 4 (mL)
